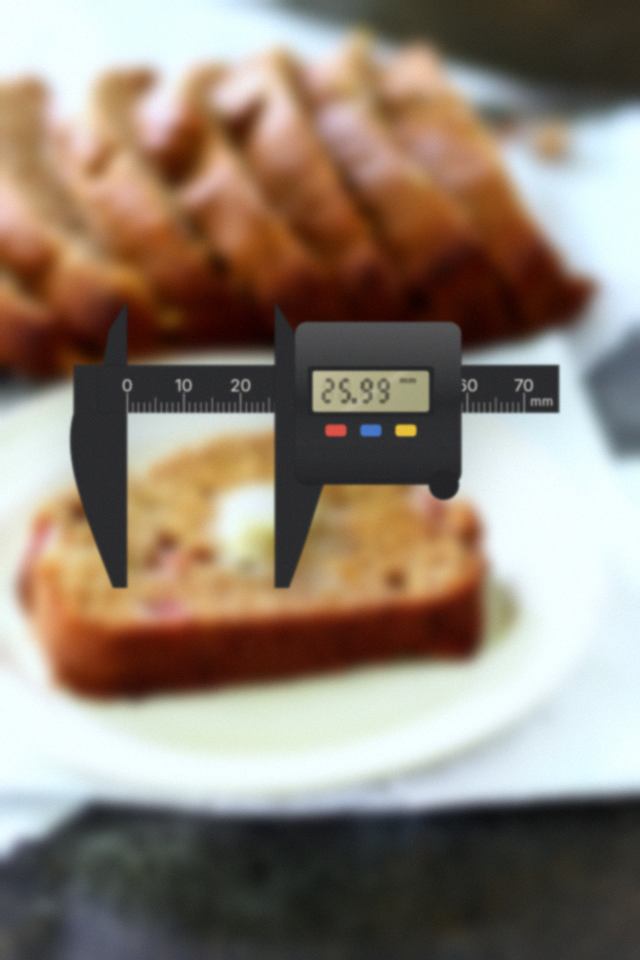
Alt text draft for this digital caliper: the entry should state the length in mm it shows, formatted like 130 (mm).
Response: 25.99 (mm)
